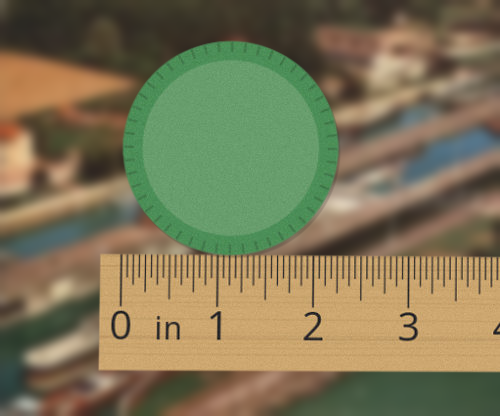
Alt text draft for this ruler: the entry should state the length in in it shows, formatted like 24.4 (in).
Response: 2.25 (in)
